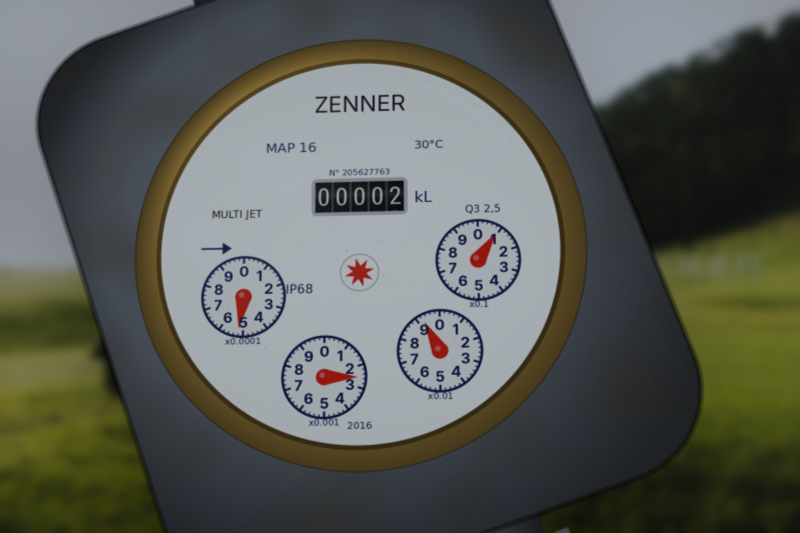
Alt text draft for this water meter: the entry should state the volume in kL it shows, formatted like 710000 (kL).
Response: 2.0925 (kL)
